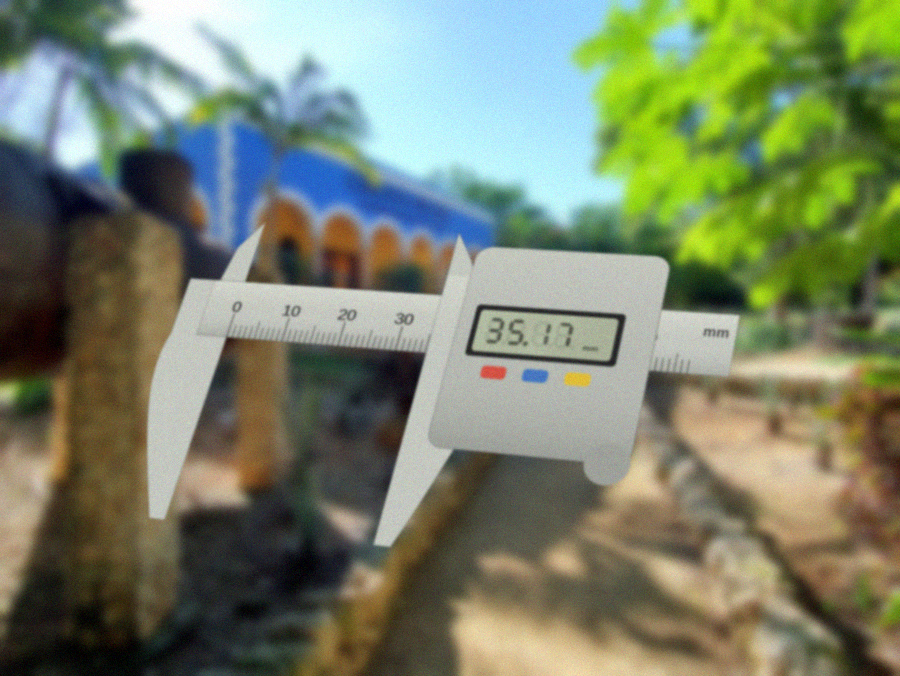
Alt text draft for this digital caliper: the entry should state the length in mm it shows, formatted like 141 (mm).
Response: 35.17 (mm)
